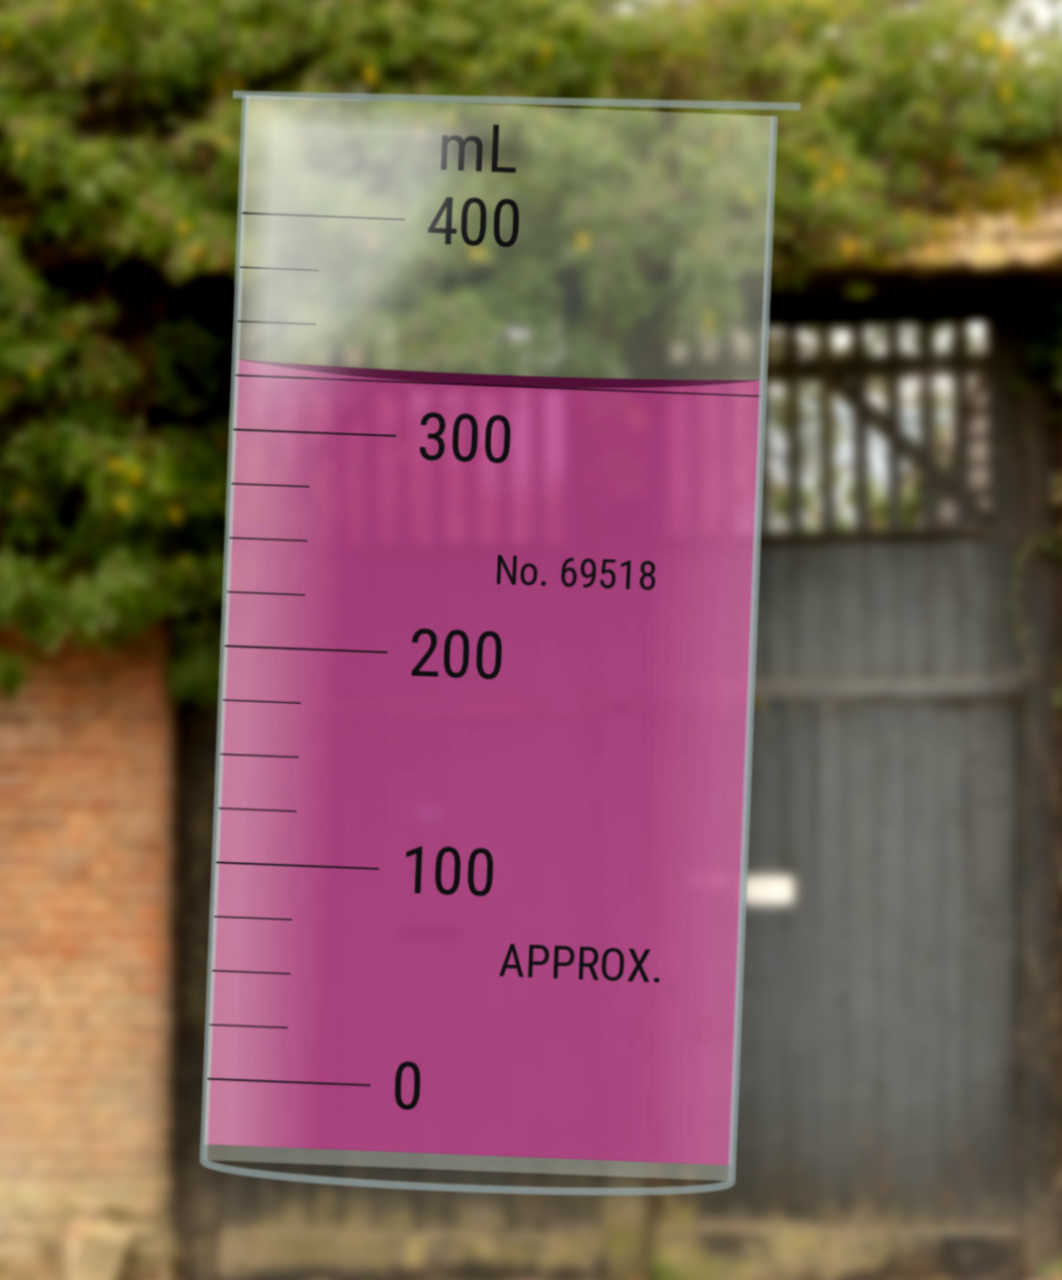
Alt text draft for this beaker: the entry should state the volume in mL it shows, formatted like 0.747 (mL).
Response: 325 (mL)
